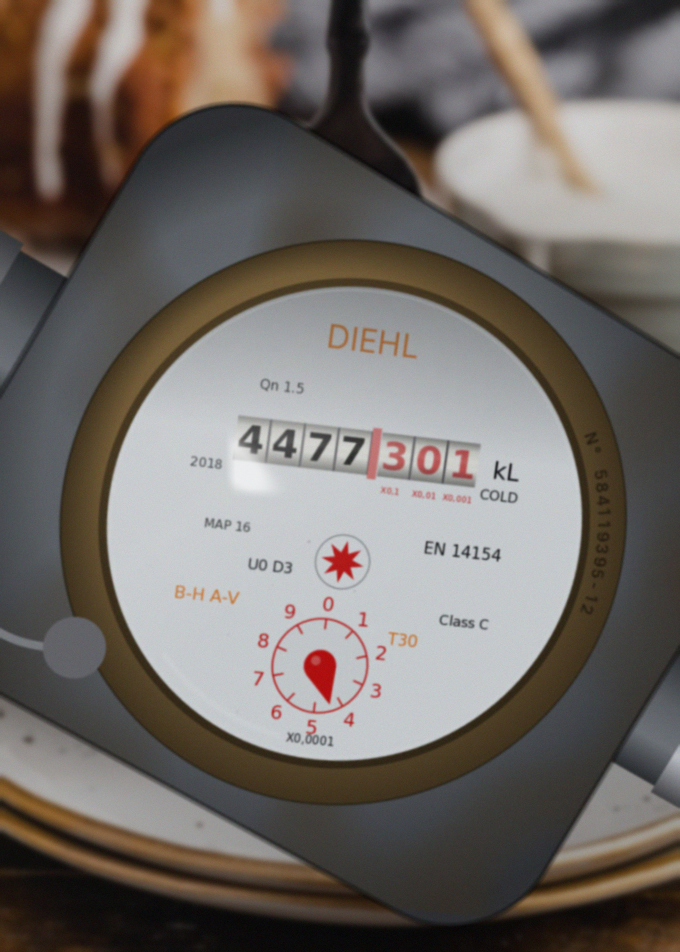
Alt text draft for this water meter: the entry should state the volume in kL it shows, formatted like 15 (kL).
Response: 4477.3014 (kL)
